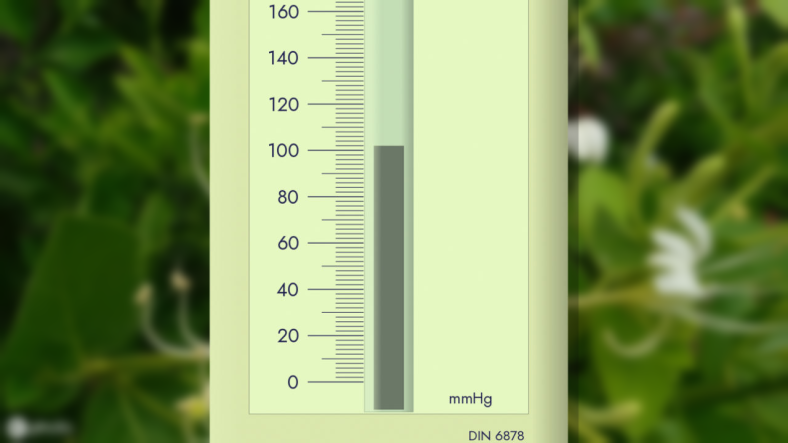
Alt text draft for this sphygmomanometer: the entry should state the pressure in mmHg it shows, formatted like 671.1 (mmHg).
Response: 102 (mmHg)
